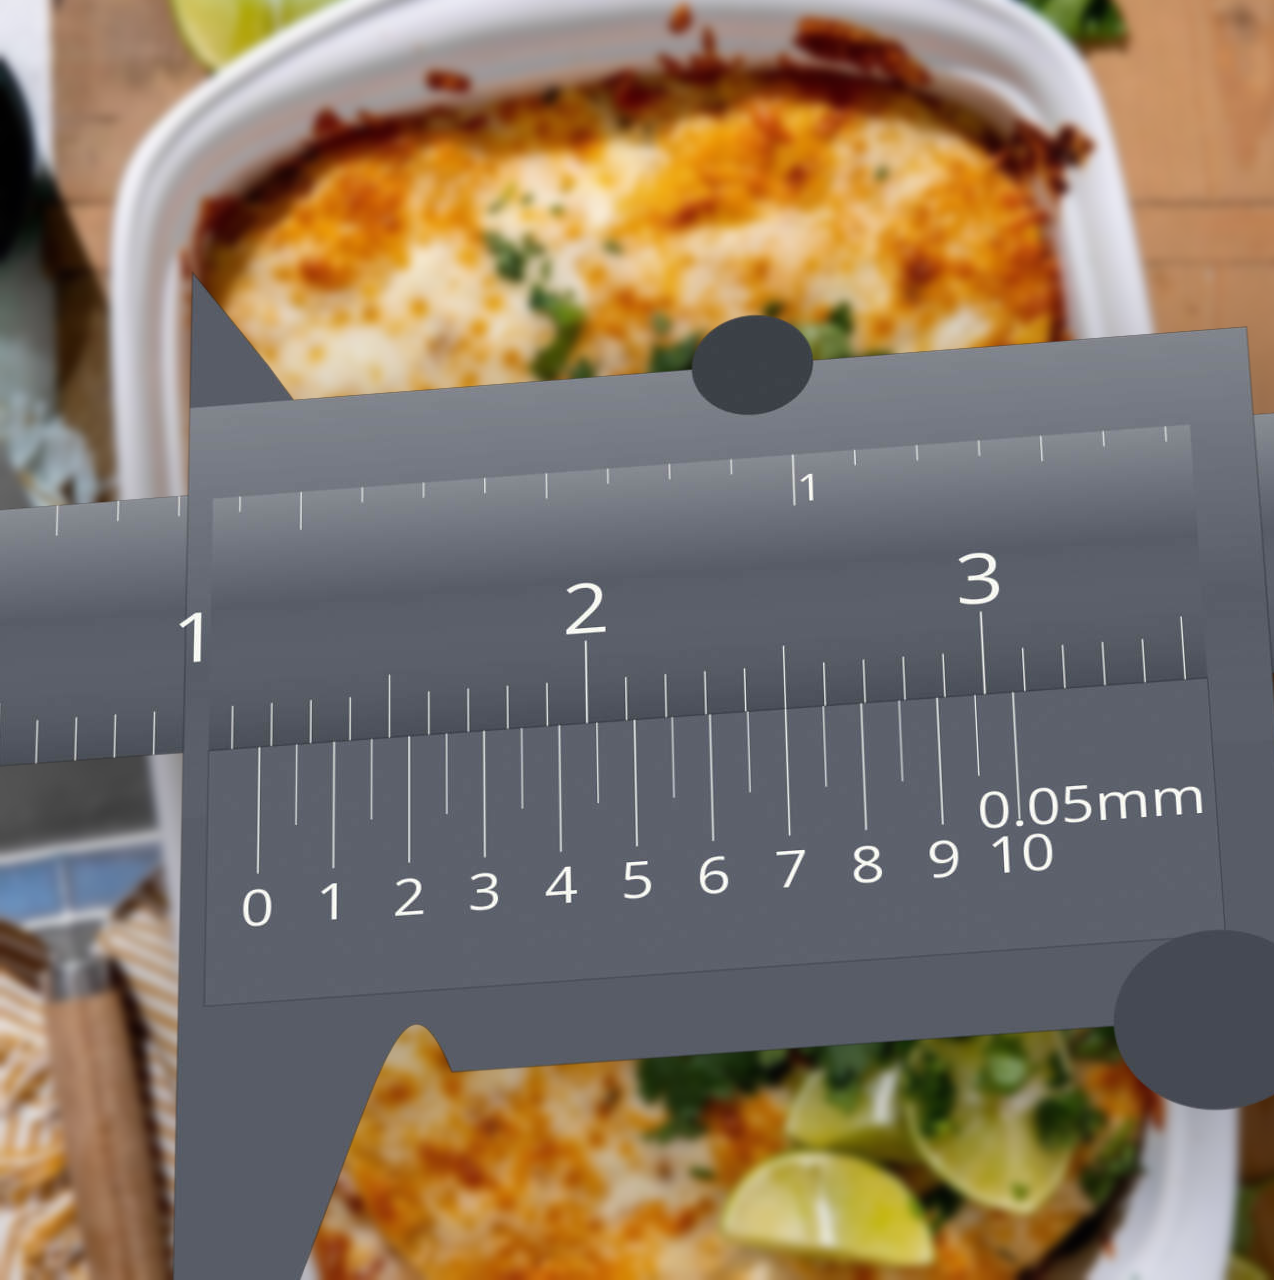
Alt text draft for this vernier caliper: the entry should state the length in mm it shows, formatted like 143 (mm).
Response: 11.70 (mm)
